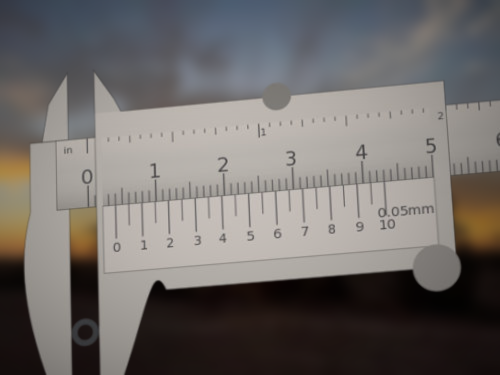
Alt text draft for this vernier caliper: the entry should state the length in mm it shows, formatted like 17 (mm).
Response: 4.0 (mm)
